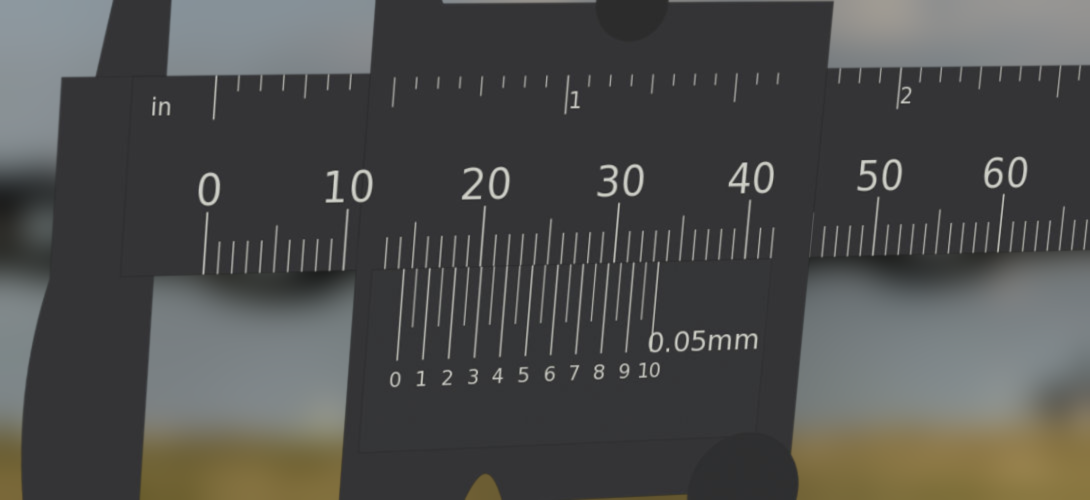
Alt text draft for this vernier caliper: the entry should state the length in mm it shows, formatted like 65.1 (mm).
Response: 14.4 (mm)
